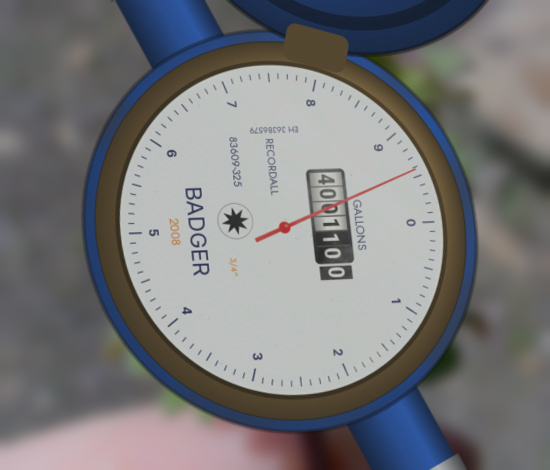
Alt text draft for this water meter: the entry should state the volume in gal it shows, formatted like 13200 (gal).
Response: 4001099.4 (gal)
